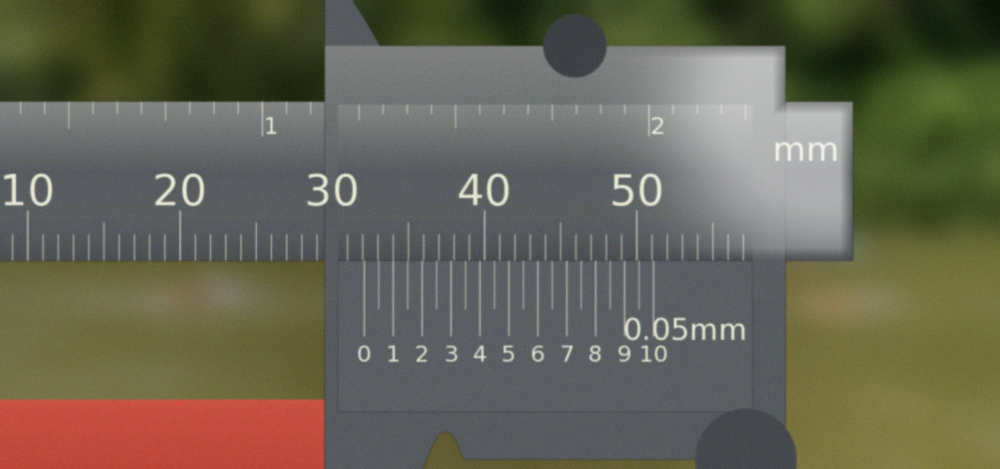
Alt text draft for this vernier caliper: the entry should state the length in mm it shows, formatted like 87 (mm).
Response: 32.1 (mm)
